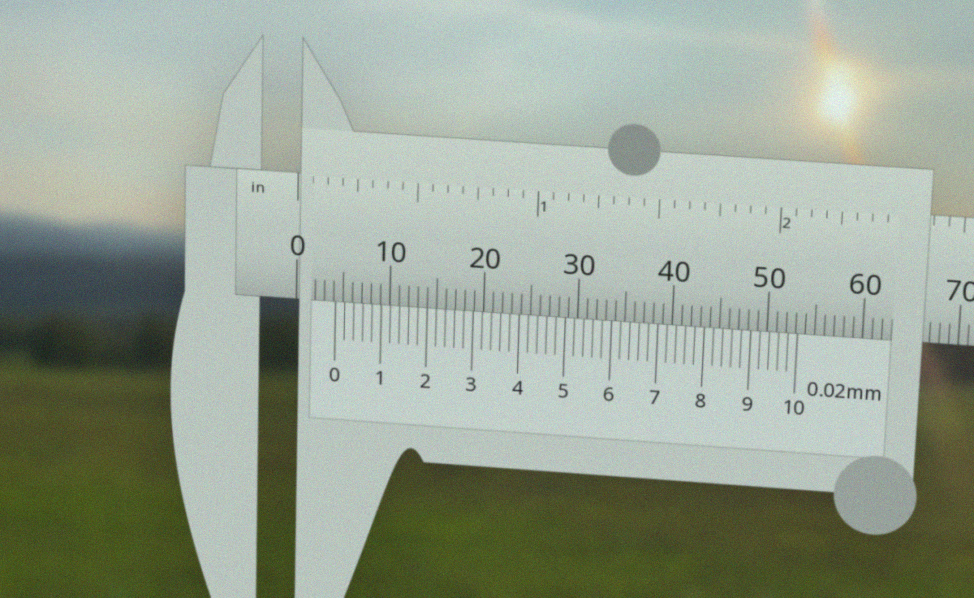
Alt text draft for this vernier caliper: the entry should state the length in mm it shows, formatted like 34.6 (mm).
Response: 4.2 (mm)
